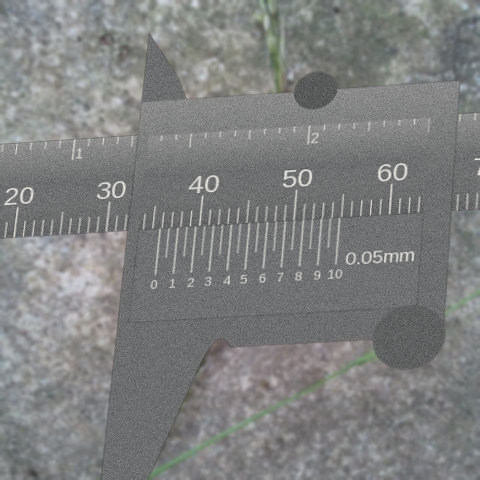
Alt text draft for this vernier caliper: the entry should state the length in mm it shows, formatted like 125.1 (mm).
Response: 35.8 (mm)
